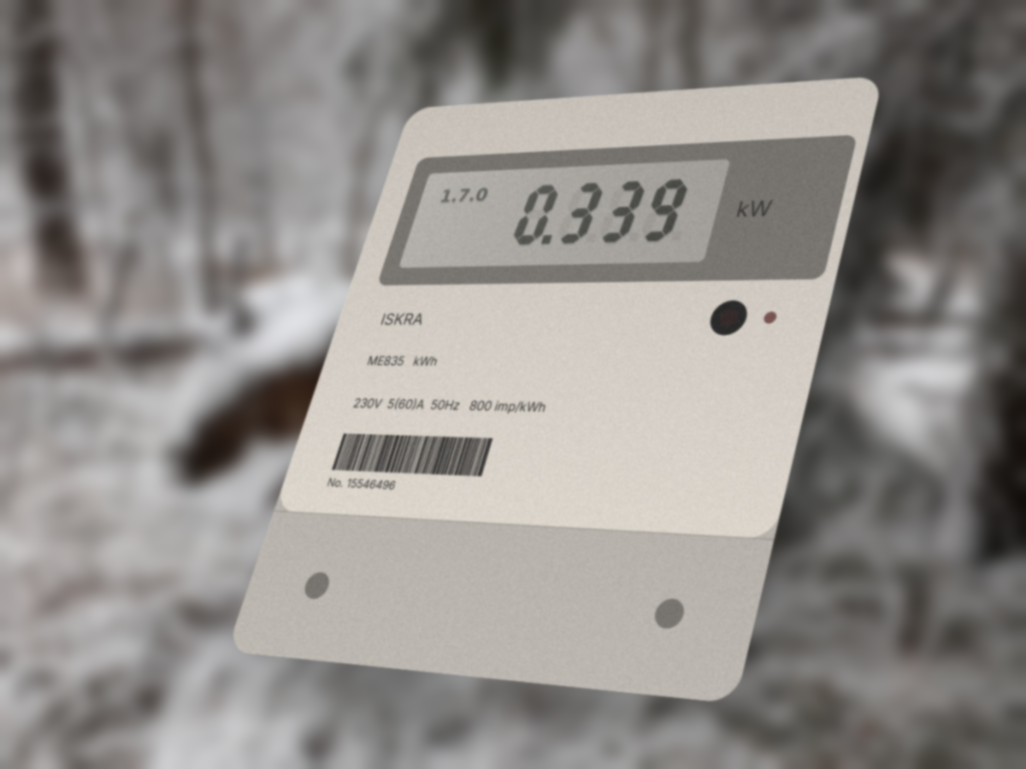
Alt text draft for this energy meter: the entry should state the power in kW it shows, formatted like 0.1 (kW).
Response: 0.339 (kW)
